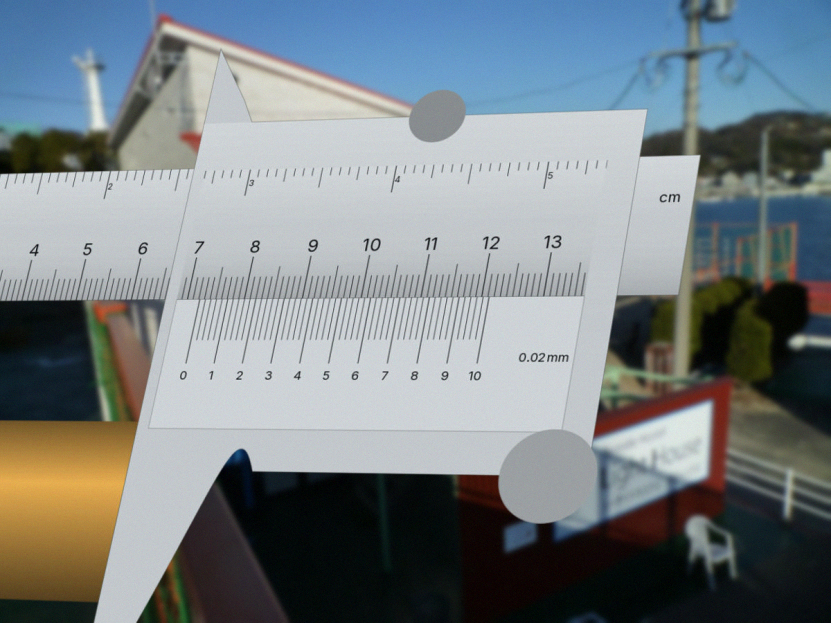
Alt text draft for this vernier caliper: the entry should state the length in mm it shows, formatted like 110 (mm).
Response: 72.2 (mm)
